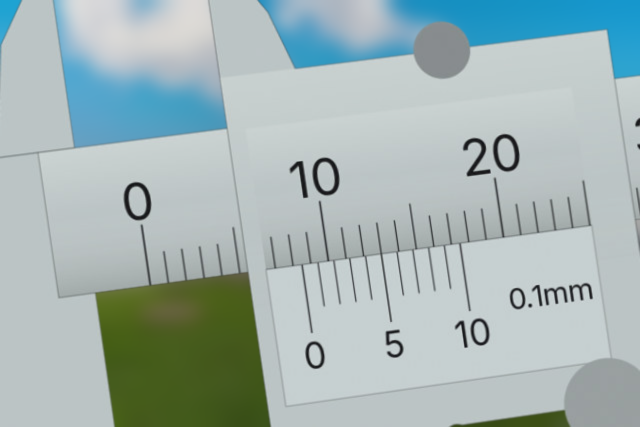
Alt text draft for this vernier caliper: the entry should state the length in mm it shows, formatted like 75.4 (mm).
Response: 8.5 (mm)
